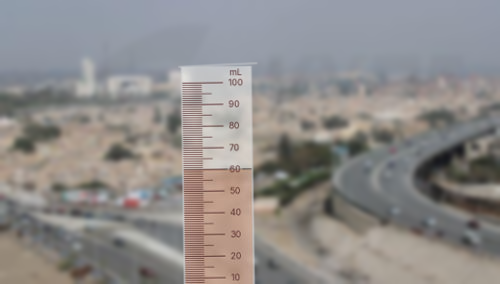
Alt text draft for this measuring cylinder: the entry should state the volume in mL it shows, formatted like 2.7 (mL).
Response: 60 (mL)
